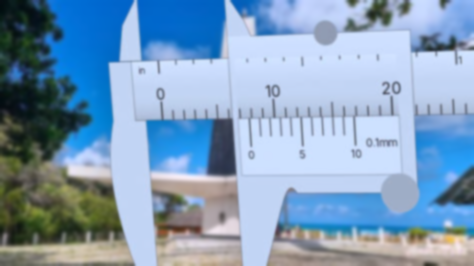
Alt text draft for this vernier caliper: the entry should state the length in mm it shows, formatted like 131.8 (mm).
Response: 7.8 (mm)
